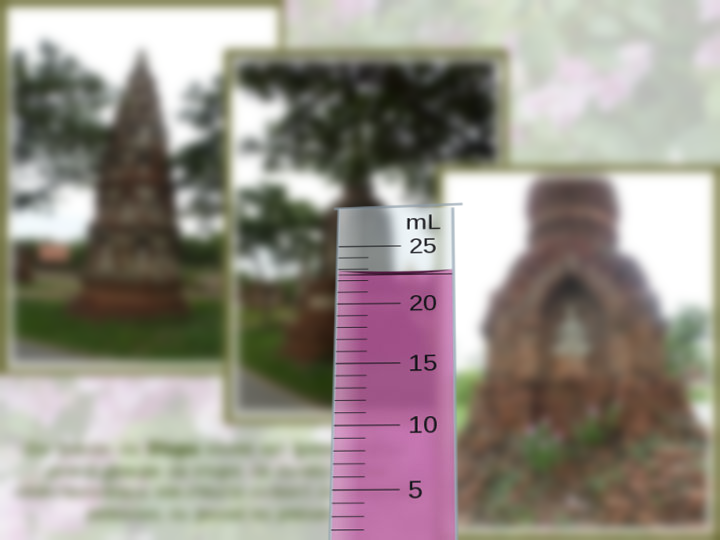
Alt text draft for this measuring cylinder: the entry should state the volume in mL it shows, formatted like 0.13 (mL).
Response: 22.5 (mL)
